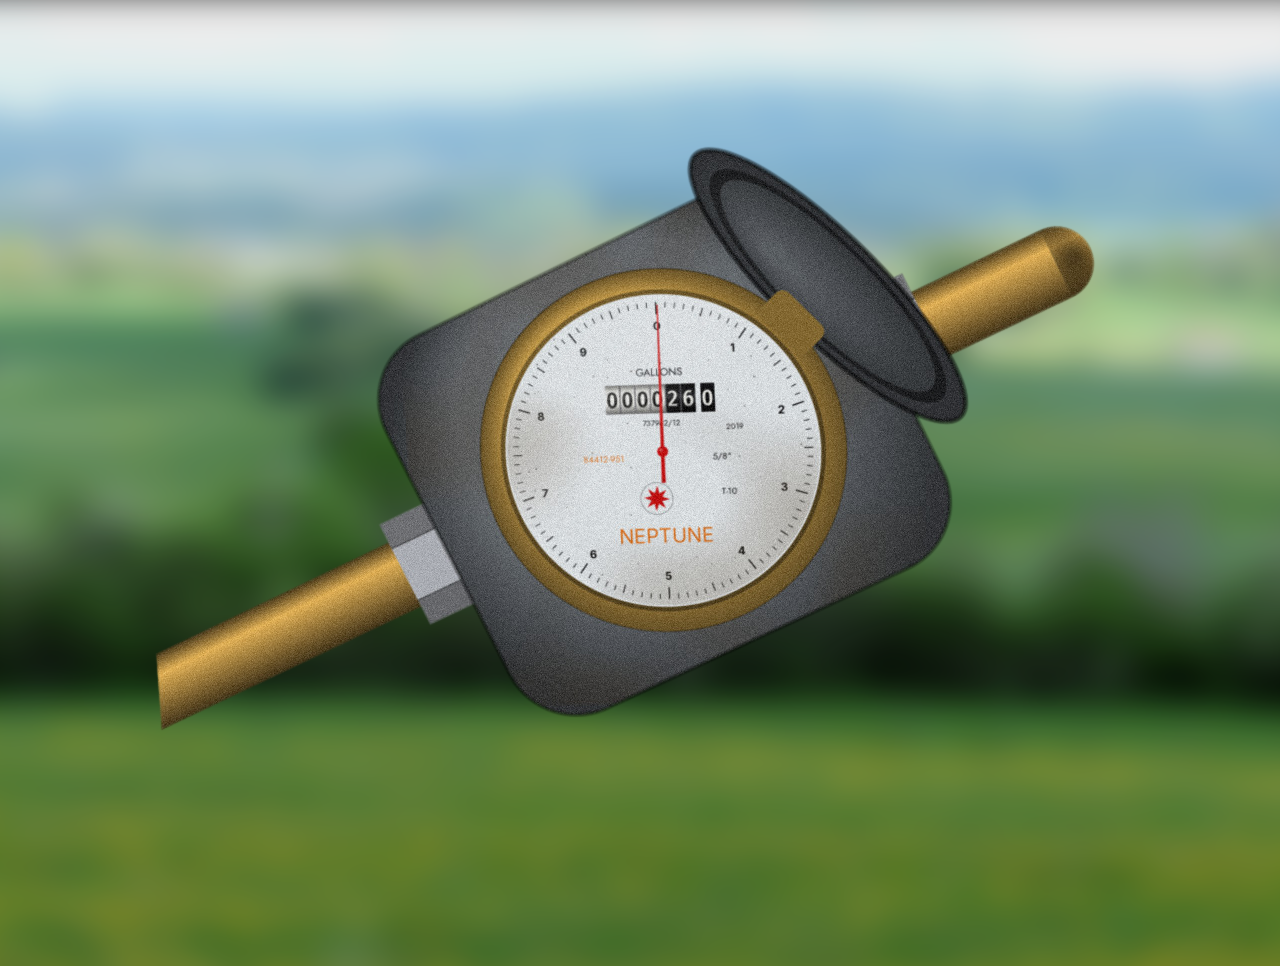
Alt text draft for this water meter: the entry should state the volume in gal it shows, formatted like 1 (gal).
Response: 260.0 (gal)
